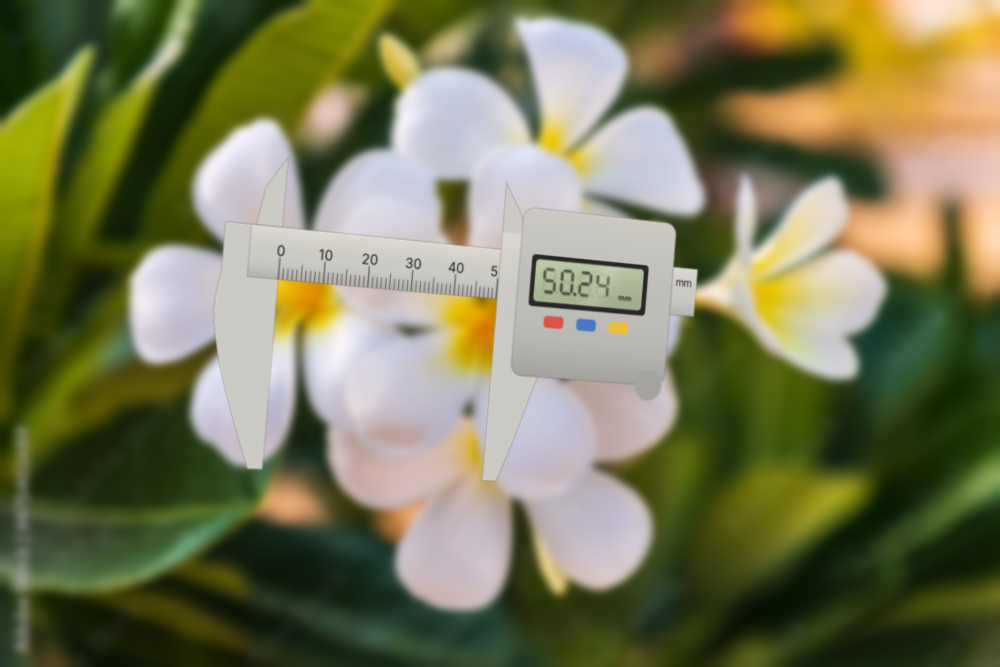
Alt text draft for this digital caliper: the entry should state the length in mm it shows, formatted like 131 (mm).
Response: 50.24 (mm)
